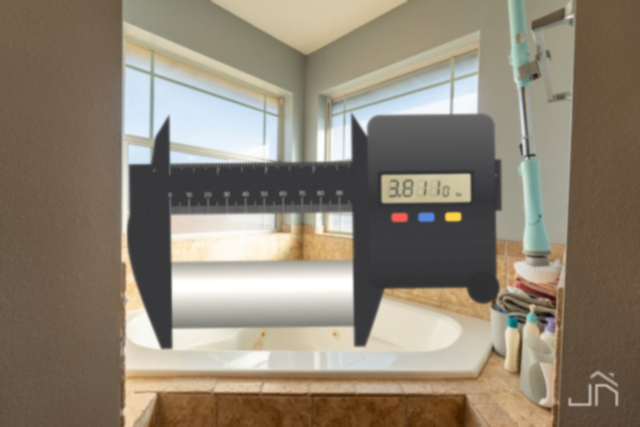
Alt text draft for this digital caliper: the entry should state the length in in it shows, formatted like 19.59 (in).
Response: 3.8110 (in)
